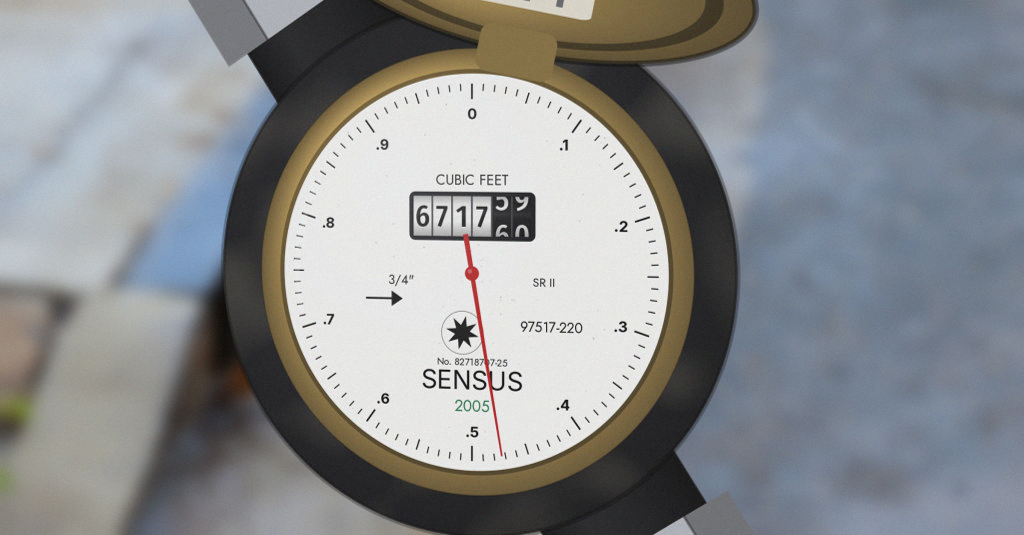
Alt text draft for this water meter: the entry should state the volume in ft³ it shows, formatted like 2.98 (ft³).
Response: 671759.47 (ft³)
